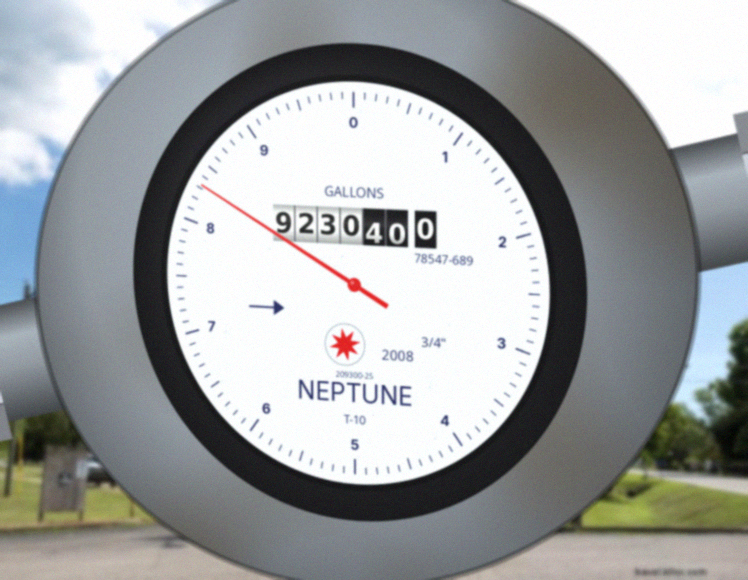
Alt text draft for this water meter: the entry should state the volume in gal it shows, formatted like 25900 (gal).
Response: 9230398.3 (gal)
